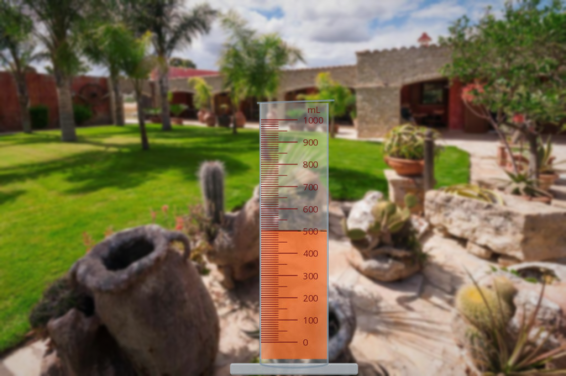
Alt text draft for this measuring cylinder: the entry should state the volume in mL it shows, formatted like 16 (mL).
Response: 500 (mL)
